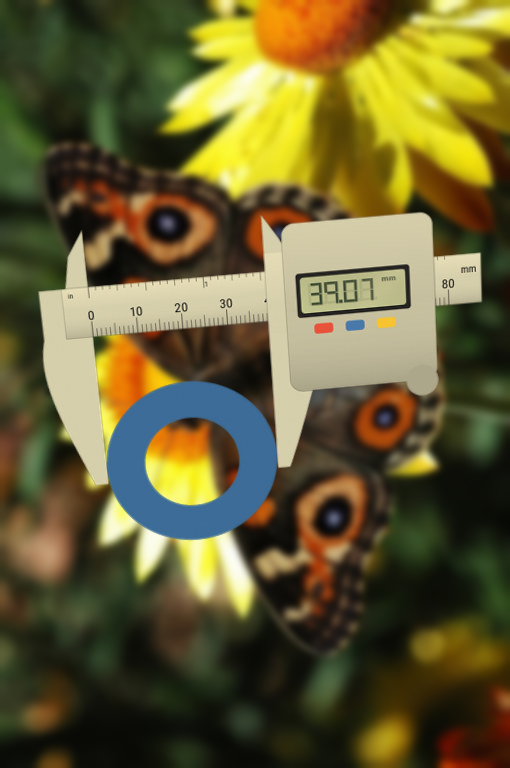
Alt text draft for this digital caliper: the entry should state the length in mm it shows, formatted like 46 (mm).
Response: 39.07 (mm)
